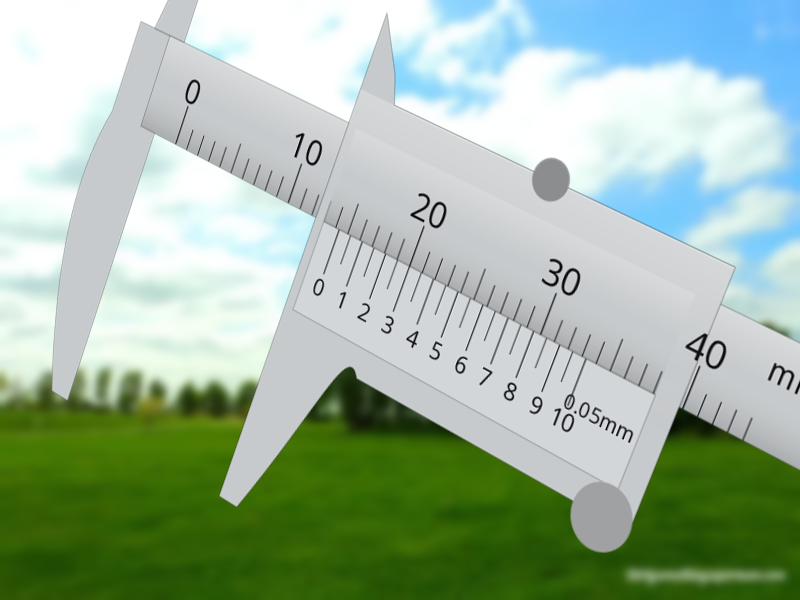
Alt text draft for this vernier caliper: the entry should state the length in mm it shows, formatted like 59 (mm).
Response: 14.3 (mm)
